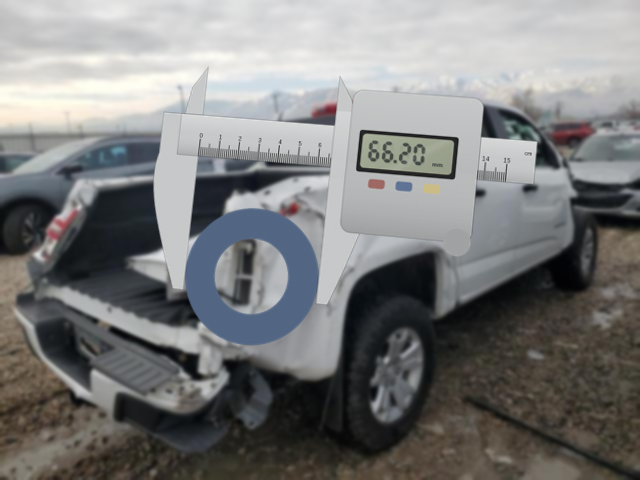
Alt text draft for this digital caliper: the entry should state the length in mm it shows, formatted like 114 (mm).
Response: 66.20 (mm)
